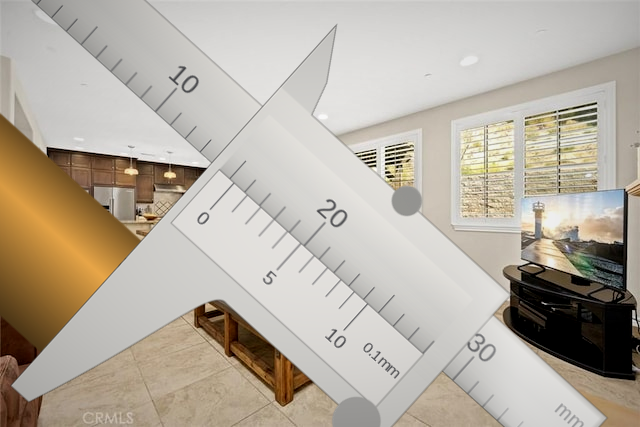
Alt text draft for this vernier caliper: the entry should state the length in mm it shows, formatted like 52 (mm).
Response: 15.3 (mm)
